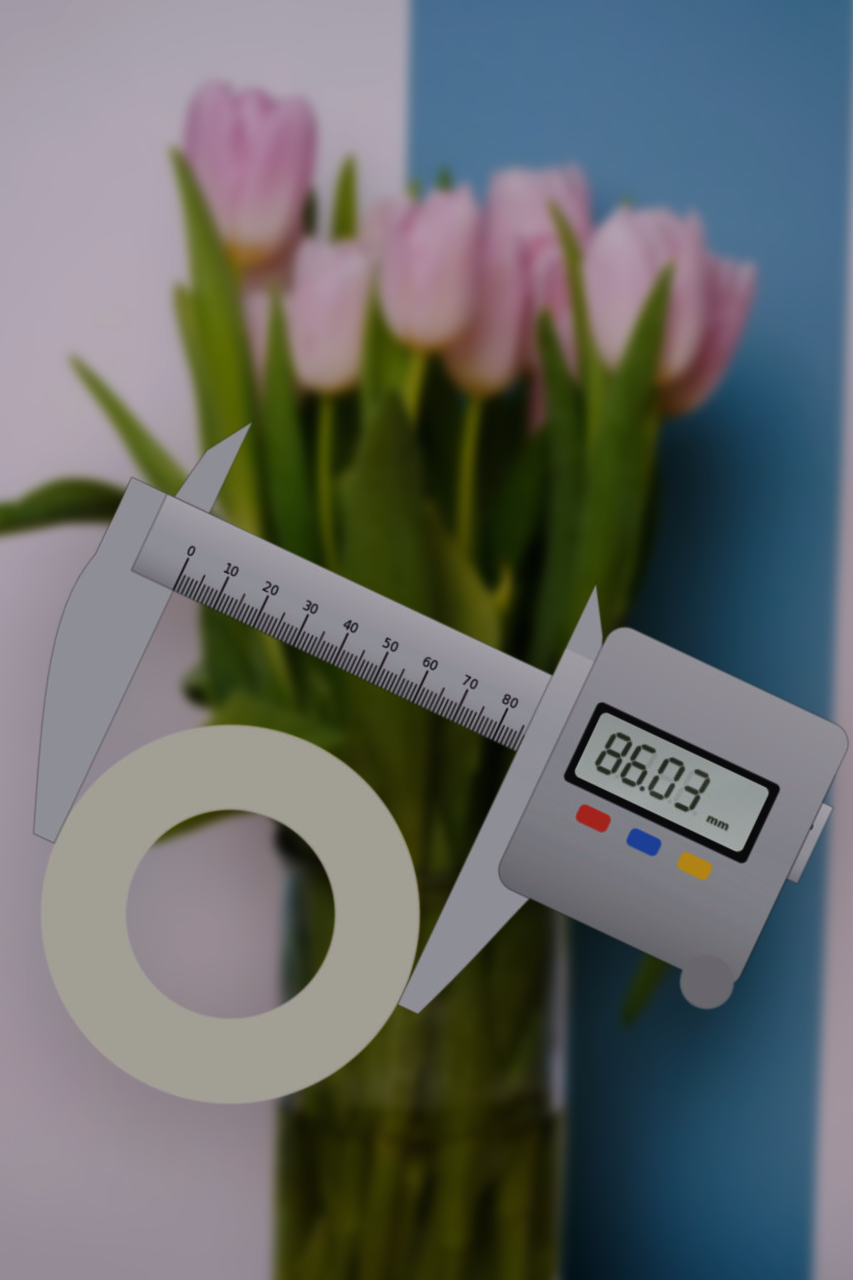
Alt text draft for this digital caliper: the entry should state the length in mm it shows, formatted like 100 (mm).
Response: 86.03 (mm)
